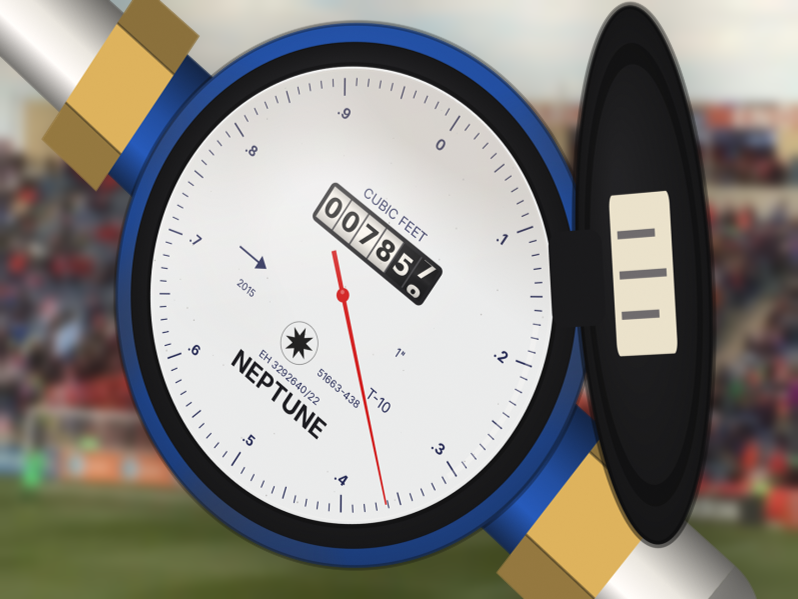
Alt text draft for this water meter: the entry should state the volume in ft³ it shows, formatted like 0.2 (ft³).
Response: 7857.36 (ft³)
